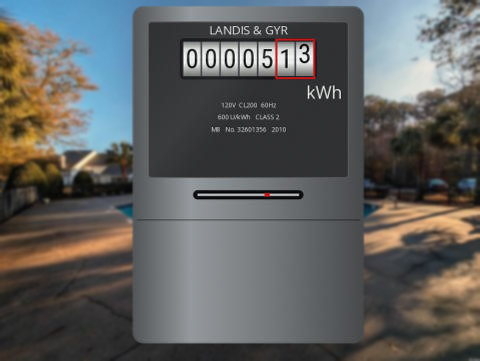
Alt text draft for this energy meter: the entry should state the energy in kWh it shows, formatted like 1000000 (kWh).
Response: 5.13 (kWh)
